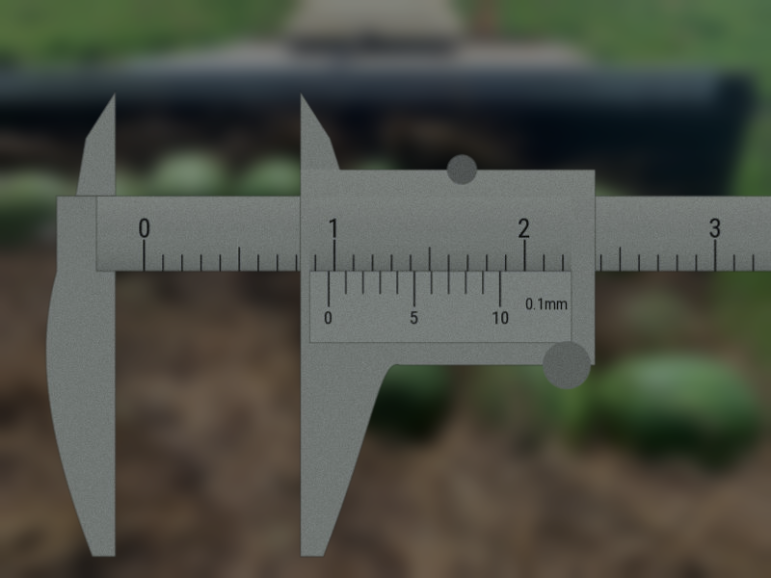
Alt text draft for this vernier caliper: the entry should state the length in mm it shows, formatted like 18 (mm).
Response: 9.7 (mm)
